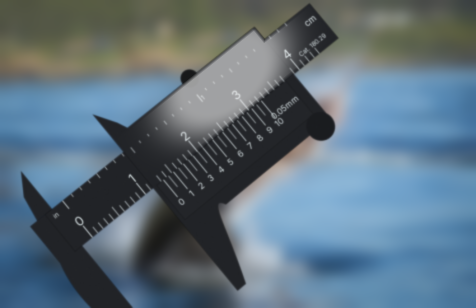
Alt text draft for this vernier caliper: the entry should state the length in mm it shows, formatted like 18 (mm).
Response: 13.4 (mm)
